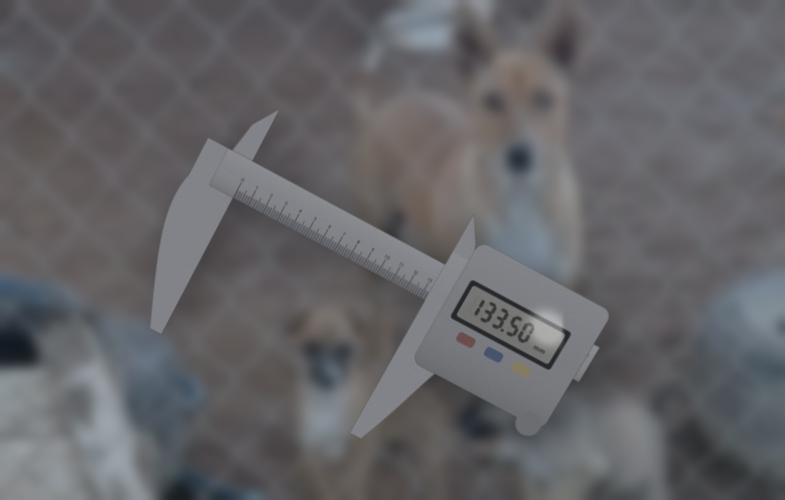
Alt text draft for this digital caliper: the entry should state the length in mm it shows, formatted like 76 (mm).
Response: 133.50 (mm)
